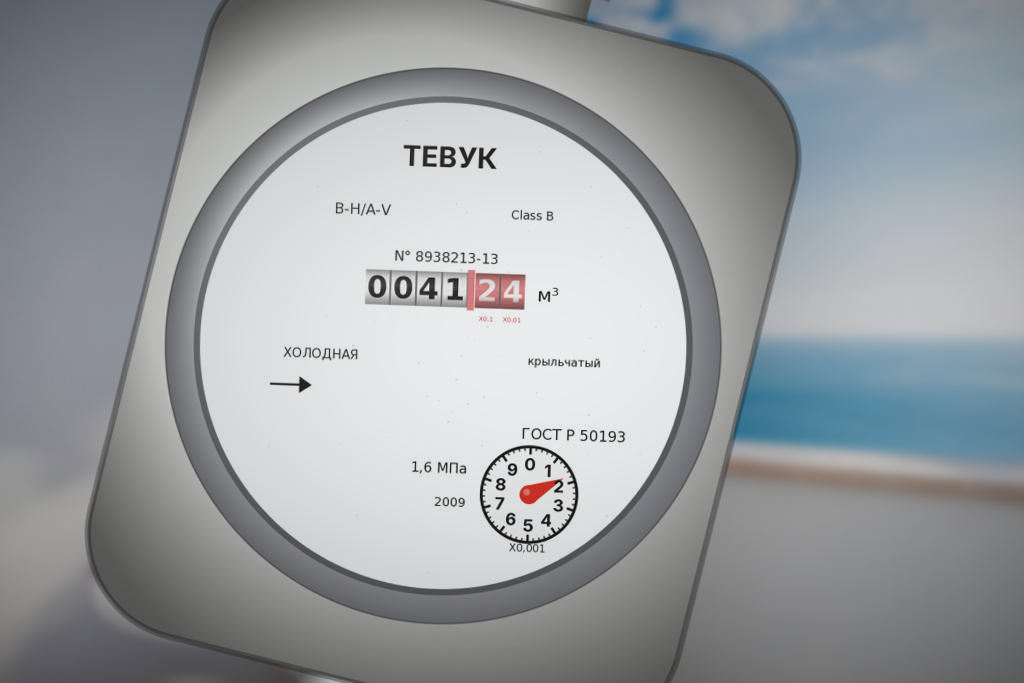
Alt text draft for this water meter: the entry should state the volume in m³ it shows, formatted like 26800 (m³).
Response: 41.241 (m³)
